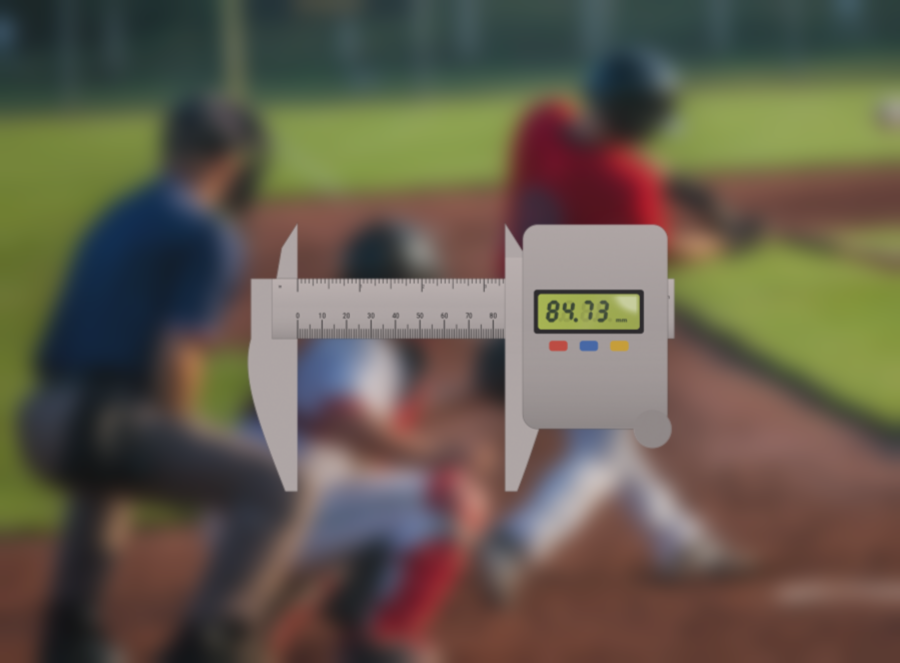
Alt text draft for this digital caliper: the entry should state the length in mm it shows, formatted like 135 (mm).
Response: 84.73 (mm)
